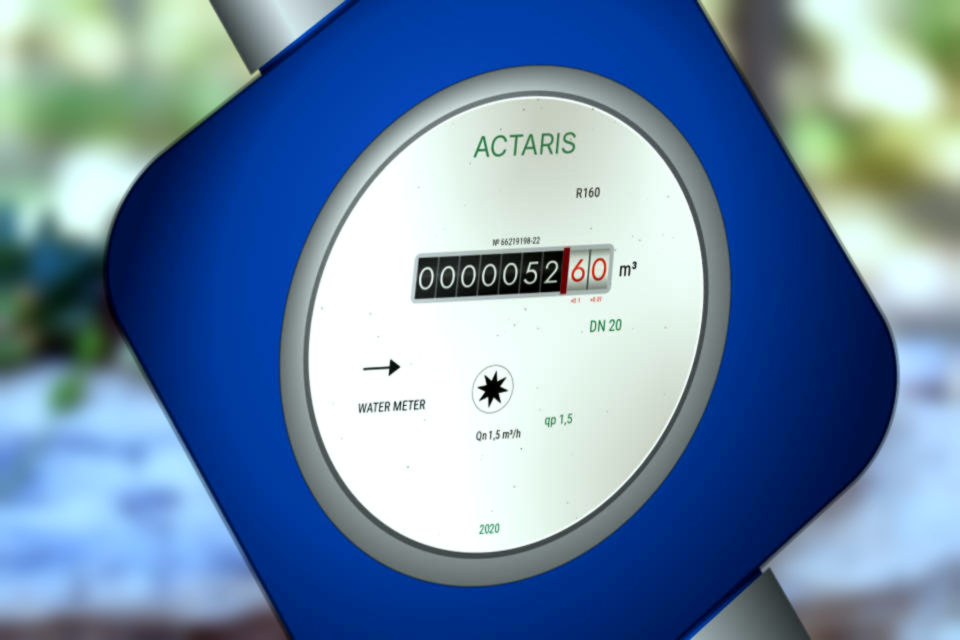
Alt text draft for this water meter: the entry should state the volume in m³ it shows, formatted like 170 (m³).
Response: 52.60 (m³)
